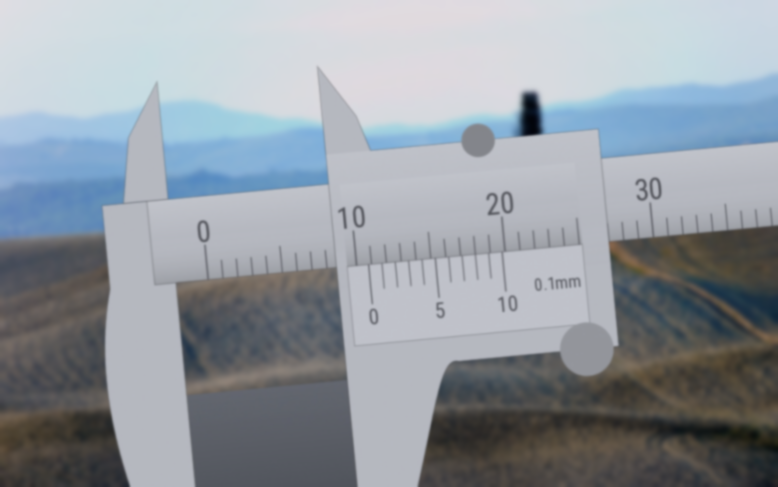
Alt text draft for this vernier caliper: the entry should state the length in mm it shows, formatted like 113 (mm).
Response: 10.8 (mm)
